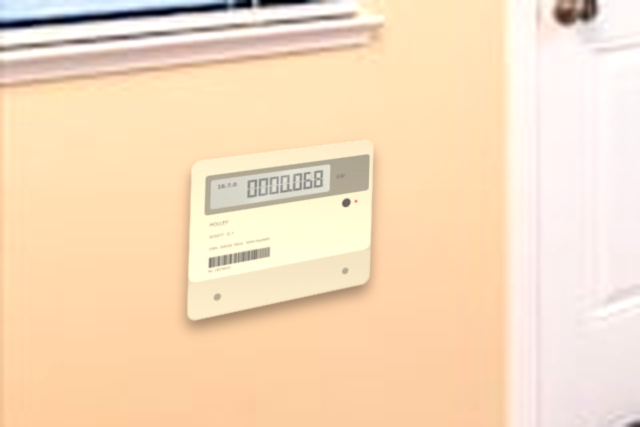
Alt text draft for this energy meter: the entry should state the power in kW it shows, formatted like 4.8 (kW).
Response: 0.068 (kW)
